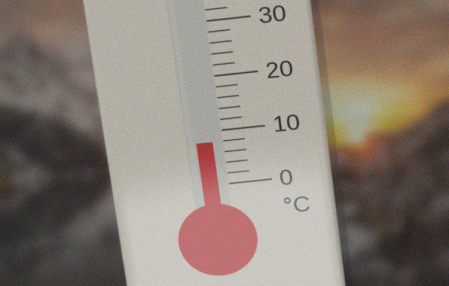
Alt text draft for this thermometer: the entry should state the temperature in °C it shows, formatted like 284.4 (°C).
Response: 8 (°C)
